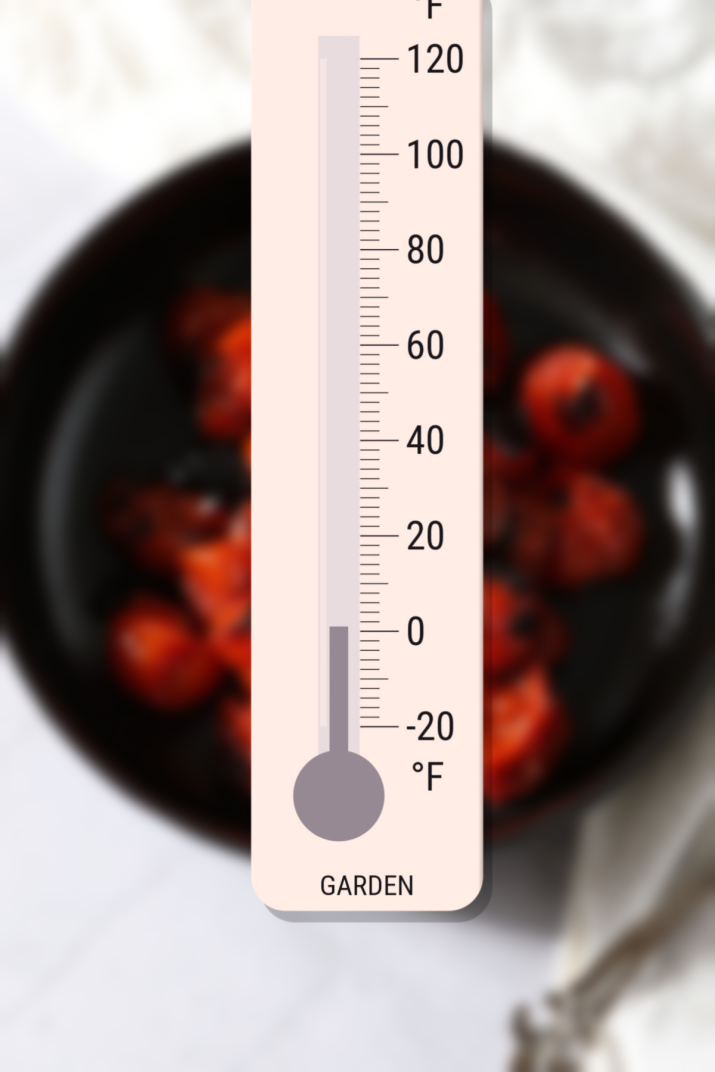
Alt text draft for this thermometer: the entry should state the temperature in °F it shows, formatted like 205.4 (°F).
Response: 1 (°F)
